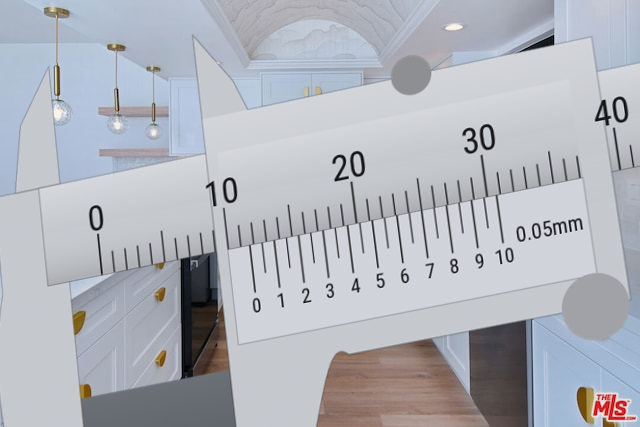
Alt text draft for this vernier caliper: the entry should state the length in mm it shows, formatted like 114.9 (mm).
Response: 11.7 (mm)
